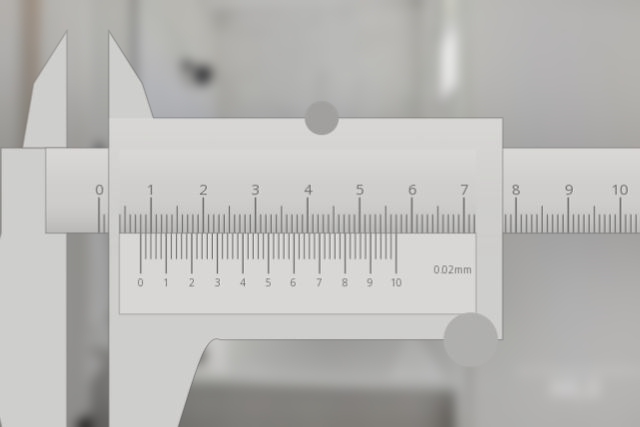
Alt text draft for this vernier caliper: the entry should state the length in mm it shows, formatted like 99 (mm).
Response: 8.0 (mm)
